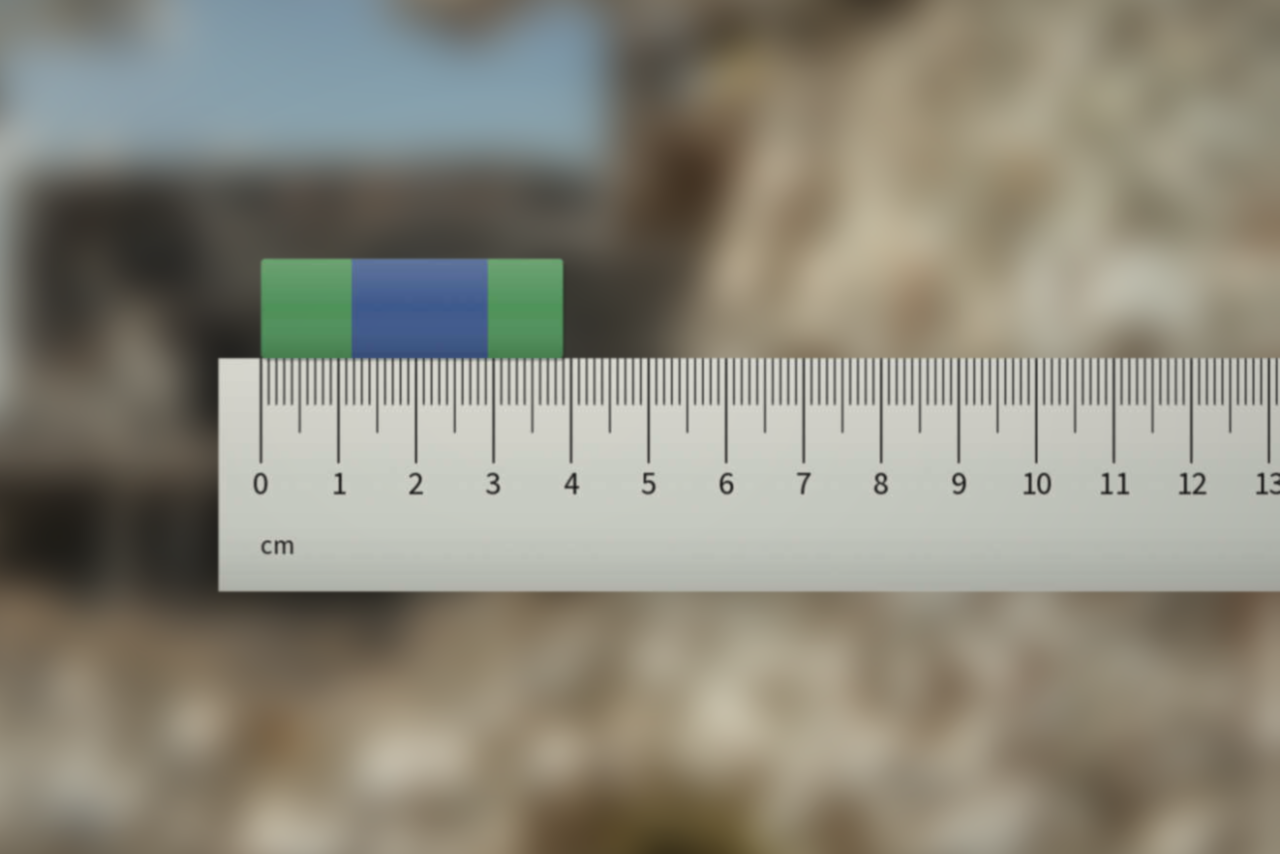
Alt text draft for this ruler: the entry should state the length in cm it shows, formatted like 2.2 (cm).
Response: 3.9 (cm)
